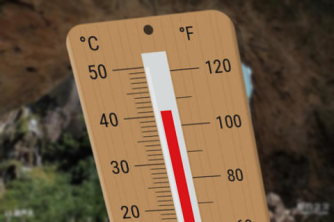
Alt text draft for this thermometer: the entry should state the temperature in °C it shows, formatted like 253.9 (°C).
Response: 41 (°C)
